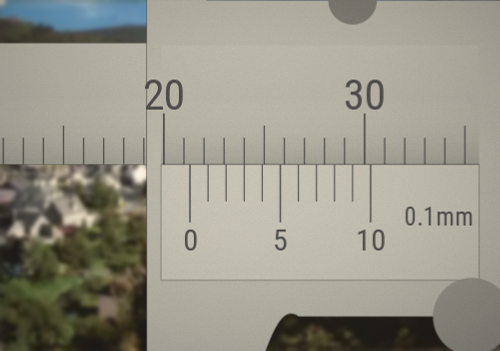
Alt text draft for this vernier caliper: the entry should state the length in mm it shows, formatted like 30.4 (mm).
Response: 21.3 (mm)
